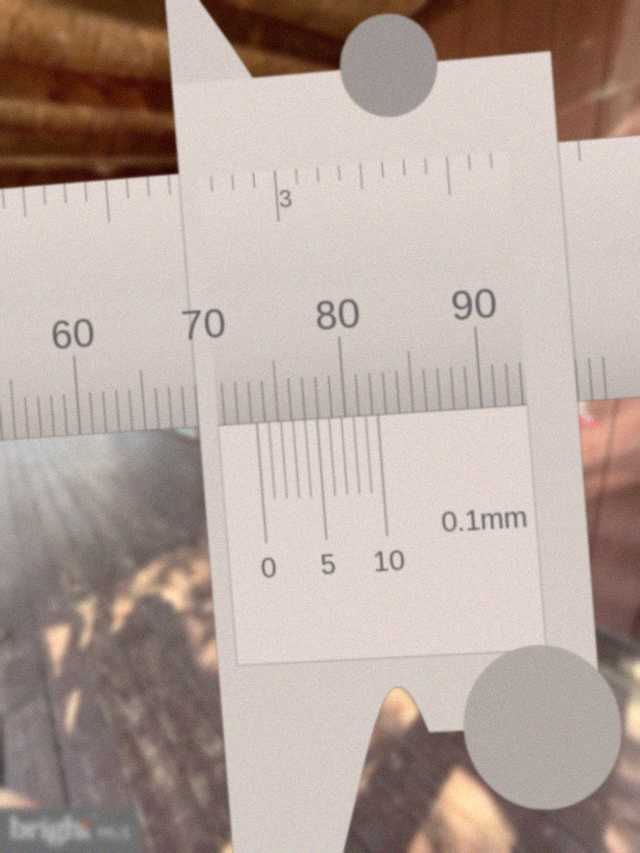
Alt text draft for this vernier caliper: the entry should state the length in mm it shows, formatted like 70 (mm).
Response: 73.4 (mm)
